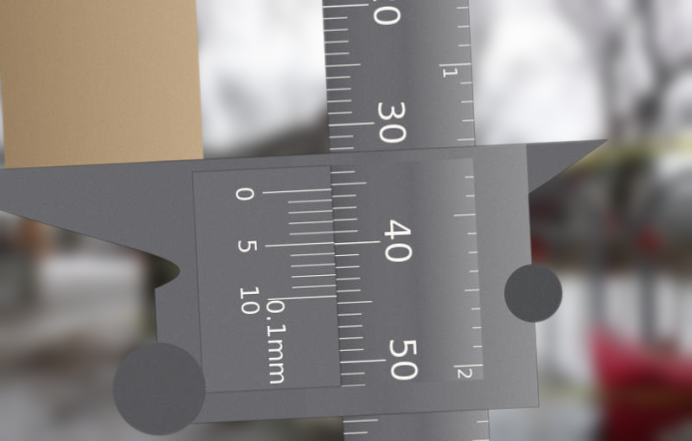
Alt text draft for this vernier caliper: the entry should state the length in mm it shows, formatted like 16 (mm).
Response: 35.4 (mm)
